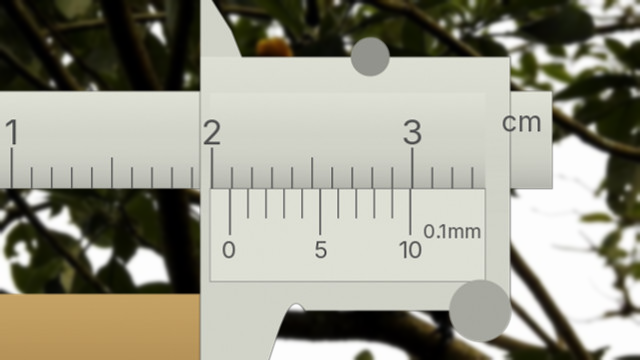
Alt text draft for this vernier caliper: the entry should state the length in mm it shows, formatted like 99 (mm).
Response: 20.9 (mm)
